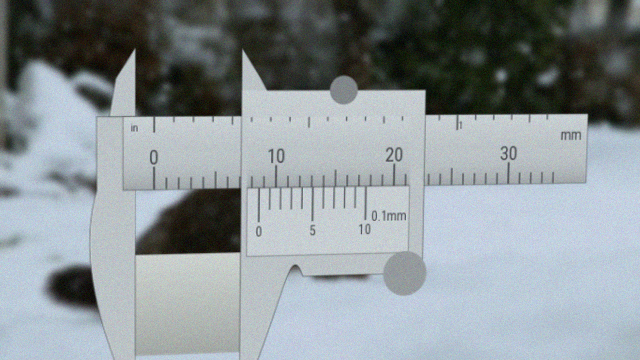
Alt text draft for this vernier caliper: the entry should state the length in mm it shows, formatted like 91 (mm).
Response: 8.6 (mm)
